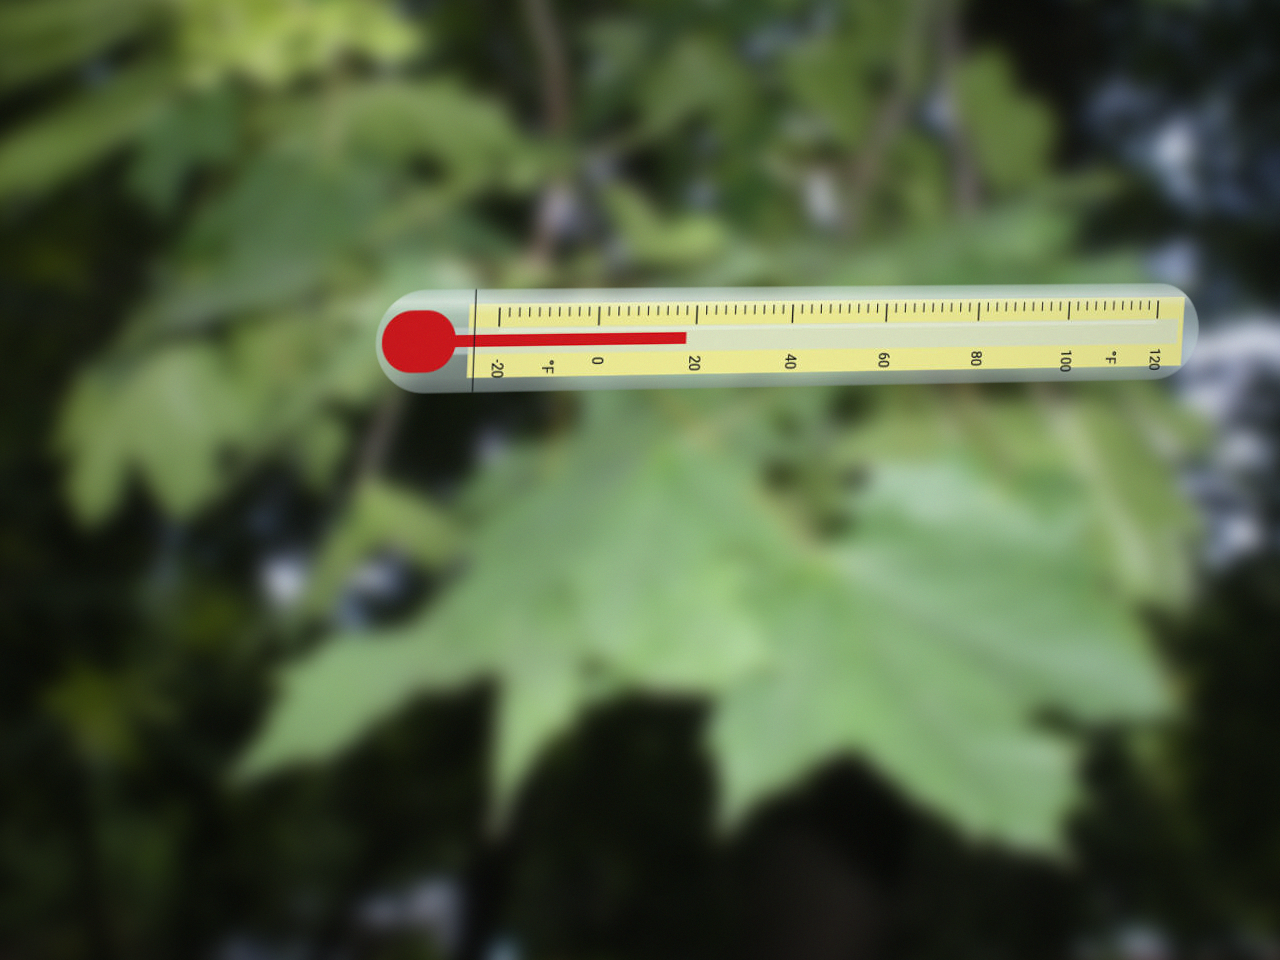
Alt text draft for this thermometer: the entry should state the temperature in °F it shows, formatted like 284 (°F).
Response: 18 (°F)
